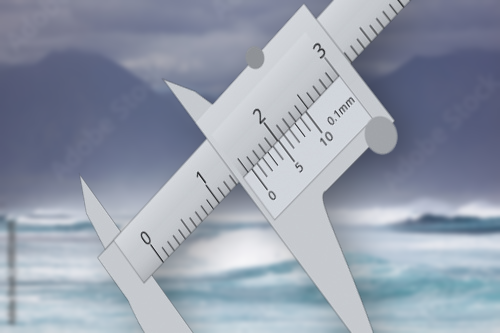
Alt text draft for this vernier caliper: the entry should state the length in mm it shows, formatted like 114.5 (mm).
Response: 15.6 (mm)
